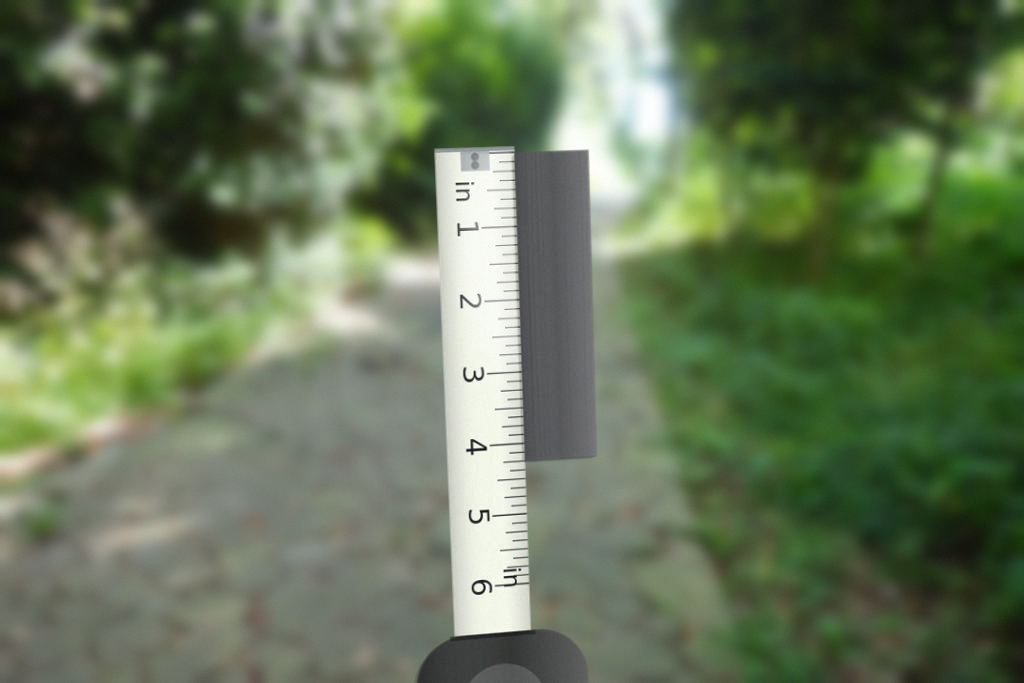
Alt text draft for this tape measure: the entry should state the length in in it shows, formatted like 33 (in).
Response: 4.25 (in)
